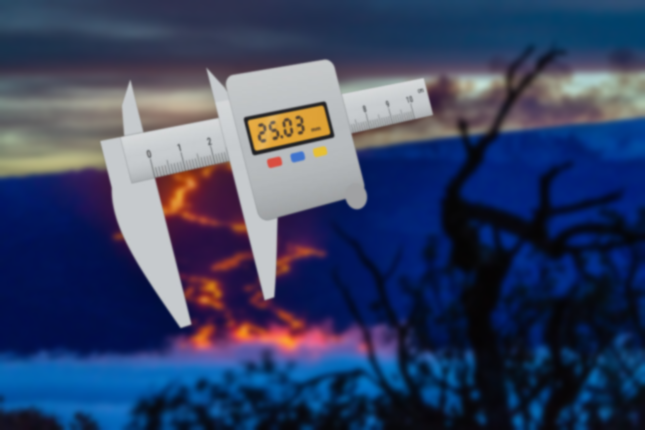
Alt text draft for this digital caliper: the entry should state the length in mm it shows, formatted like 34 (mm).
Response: 25.03 (mm)
